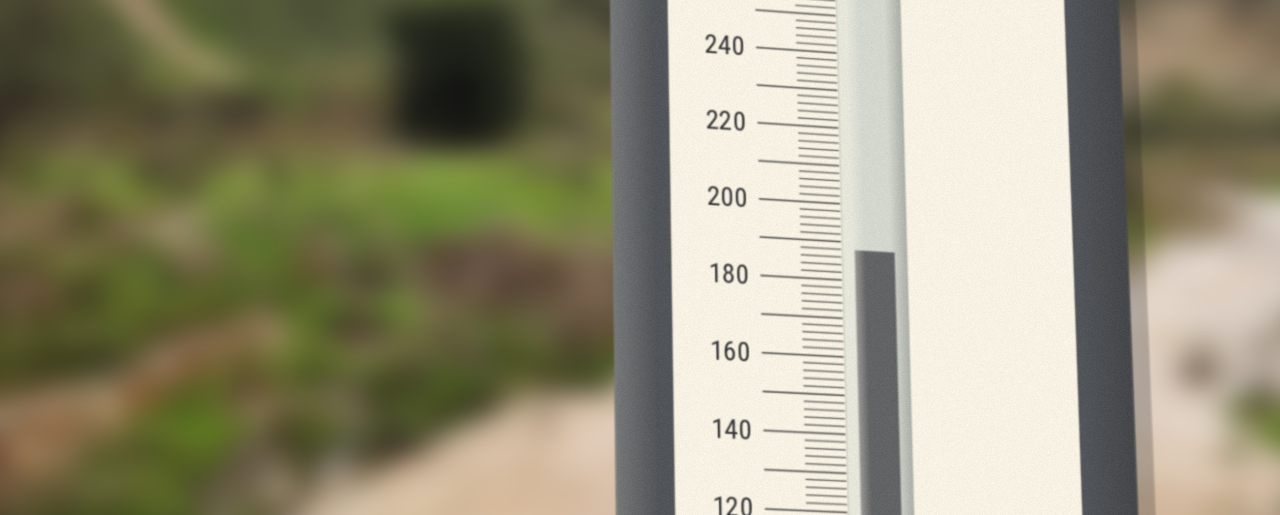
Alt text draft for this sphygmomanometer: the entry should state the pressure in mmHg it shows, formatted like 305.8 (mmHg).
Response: 188 (mmHg)
